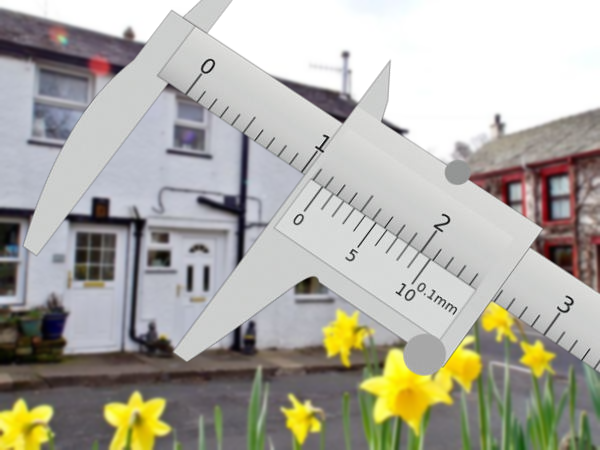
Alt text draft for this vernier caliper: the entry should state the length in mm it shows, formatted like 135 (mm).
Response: 11.8 (mm)
